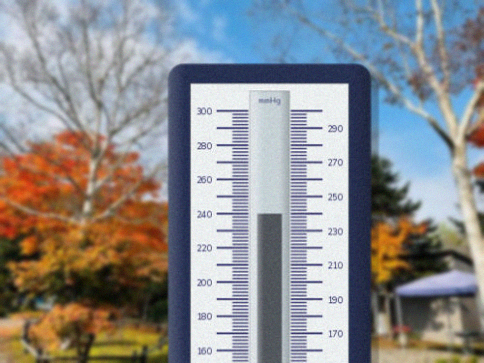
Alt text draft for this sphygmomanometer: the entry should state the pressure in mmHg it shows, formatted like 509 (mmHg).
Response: 240 (mmHg)
